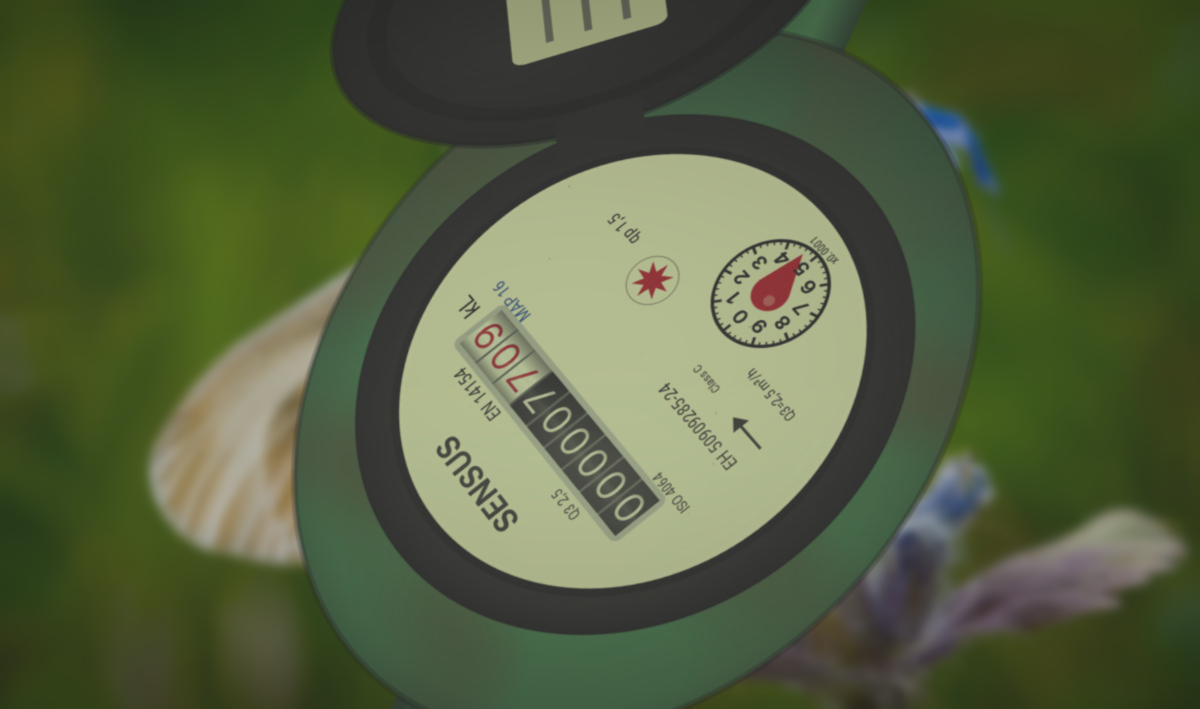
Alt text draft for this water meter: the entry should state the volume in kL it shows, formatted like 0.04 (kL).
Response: 7.7094 (kL)
